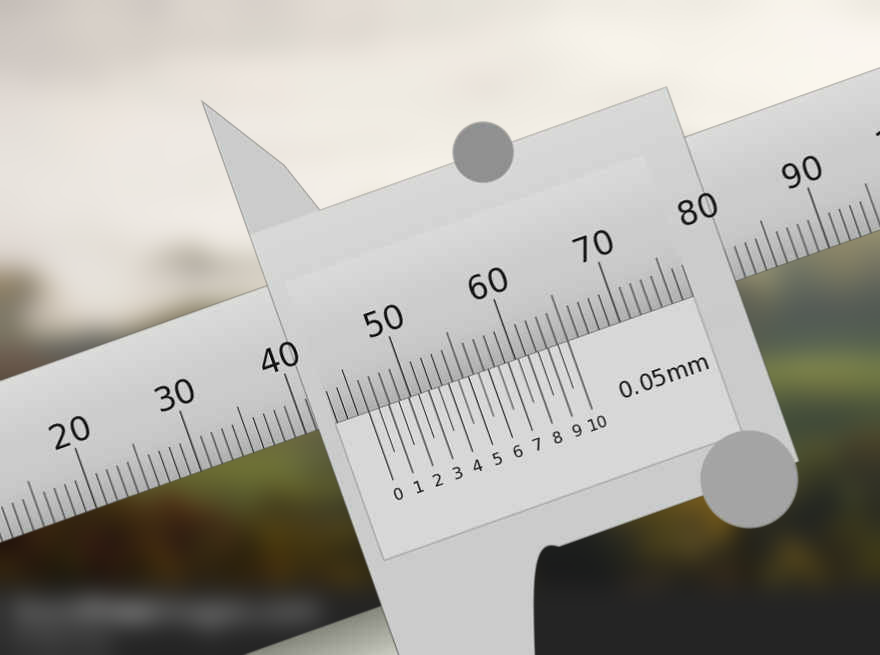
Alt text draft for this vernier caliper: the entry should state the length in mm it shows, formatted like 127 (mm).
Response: 46.0 (mm)
